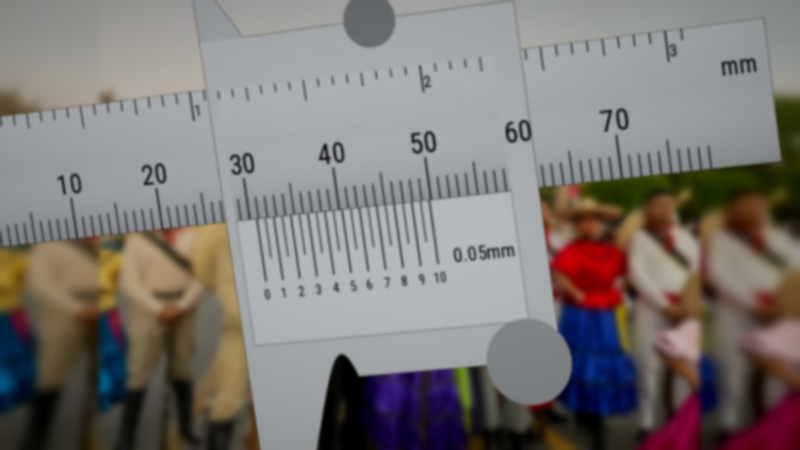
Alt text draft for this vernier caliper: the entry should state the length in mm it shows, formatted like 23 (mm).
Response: 30.8 (mm)
